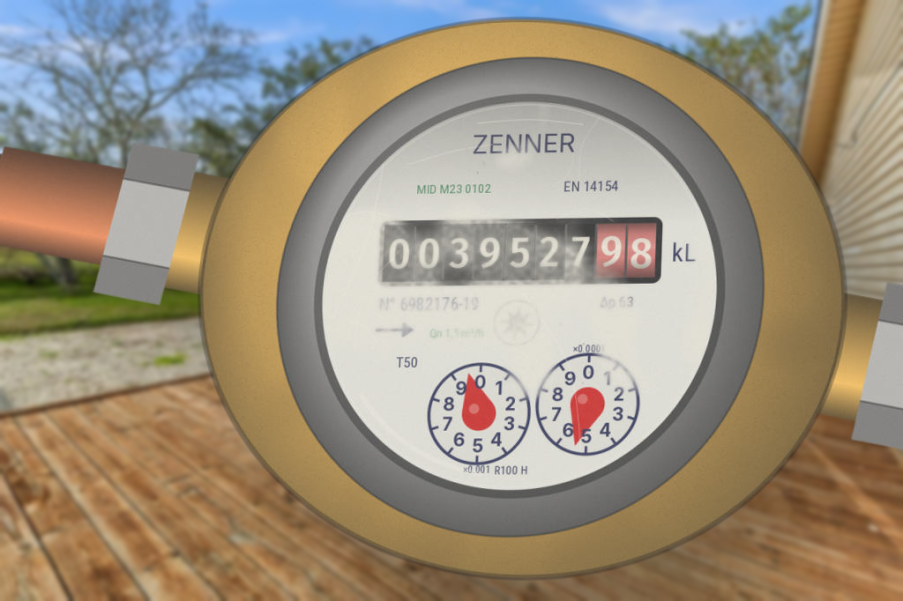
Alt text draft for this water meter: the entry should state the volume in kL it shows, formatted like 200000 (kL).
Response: 39527.9795 (kL)
